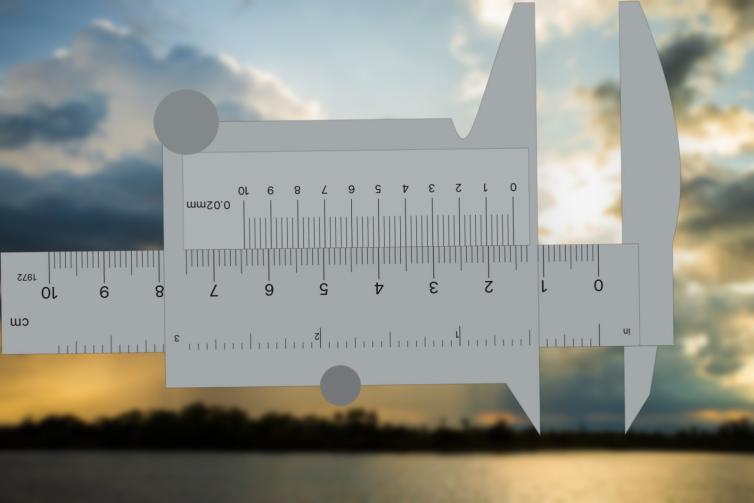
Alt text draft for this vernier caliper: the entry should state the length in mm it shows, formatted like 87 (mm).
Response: 15.4 (mm)
